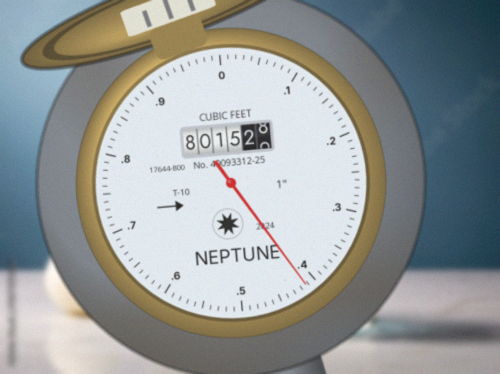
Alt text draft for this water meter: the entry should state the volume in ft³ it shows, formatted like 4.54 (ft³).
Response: 801528.41 (ft³)
